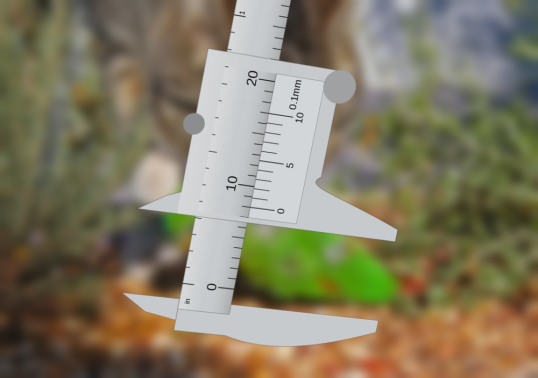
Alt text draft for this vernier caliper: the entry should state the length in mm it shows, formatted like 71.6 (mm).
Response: 8.0 (mm)
